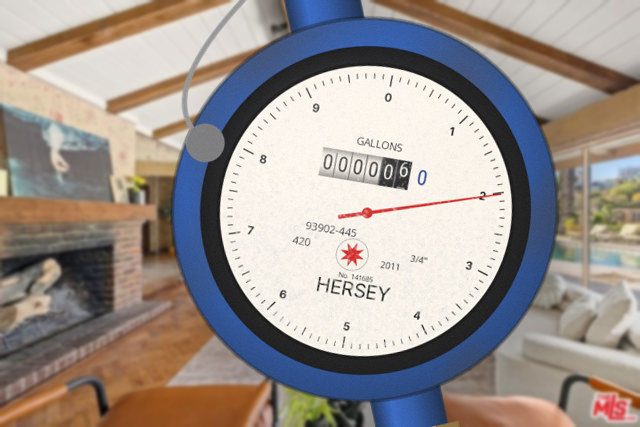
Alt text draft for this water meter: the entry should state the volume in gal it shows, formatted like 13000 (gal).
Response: 62.0 (gal)
